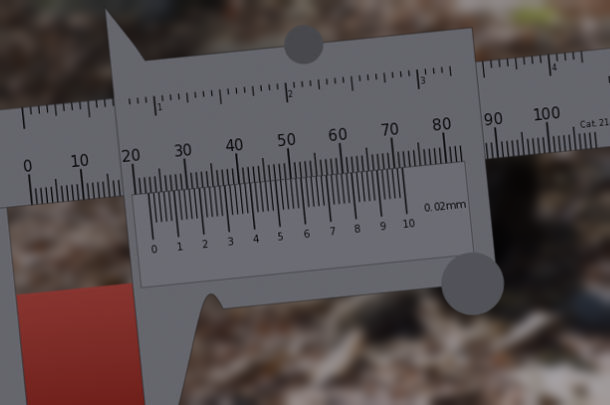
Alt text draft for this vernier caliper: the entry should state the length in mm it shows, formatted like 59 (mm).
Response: 22.5 (mm)
